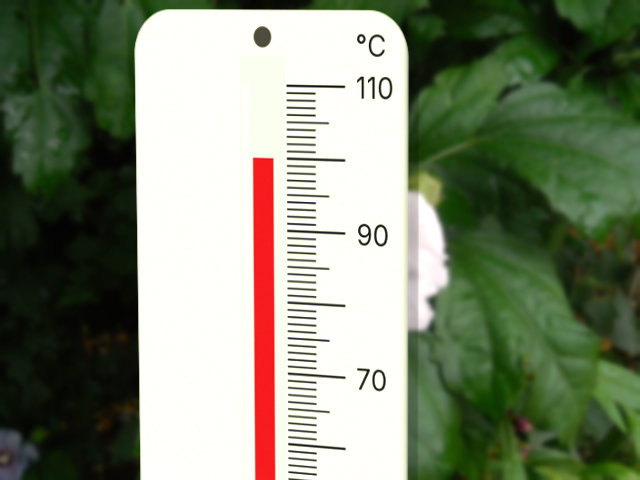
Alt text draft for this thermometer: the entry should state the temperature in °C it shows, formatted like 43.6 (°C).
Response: 100 (°C)
